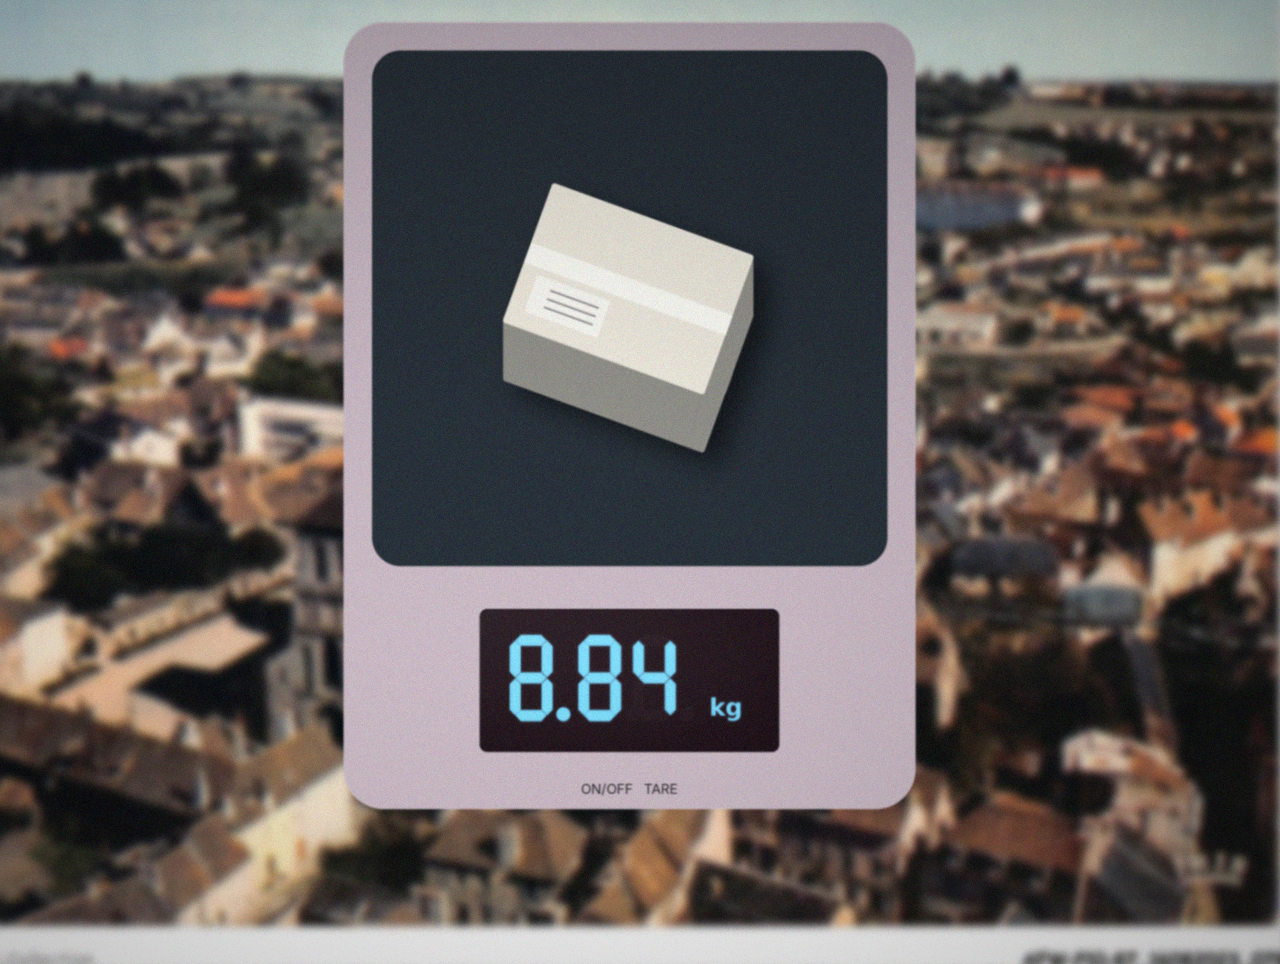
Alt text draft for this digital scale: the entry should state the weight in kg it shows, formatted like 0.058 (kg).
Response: 8.84 (kg)
